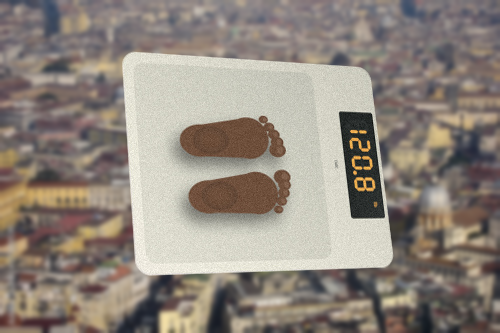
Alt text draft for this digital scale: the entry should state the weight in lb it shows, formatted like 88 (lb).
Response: 120.8 (lb)
